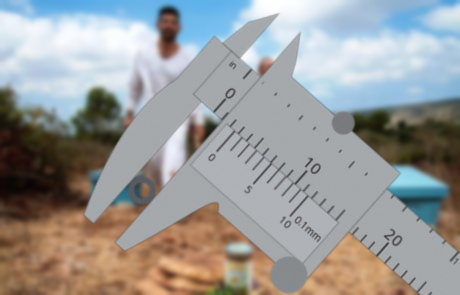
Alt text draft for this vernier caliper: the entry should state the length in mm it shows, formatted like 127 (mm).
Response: 2.6 (mm)
